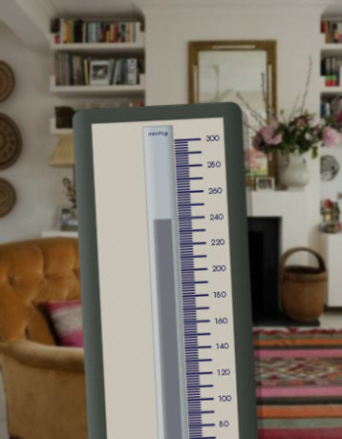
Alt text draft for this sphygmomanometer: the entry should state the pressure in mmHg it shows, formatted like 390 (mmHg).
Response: 240 (mmHg)
